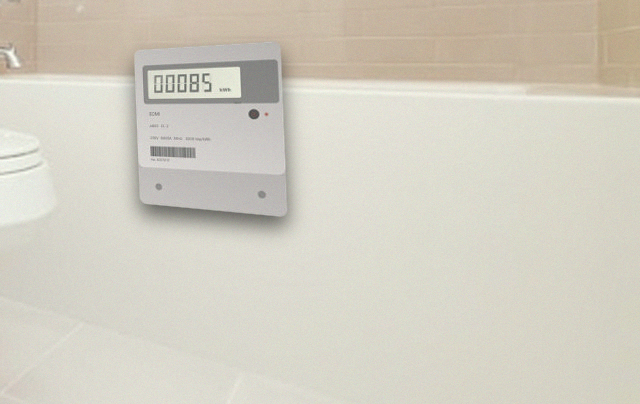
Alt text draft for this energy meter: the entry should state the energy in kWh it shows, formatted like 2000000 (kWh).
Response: 85 (kWh)
